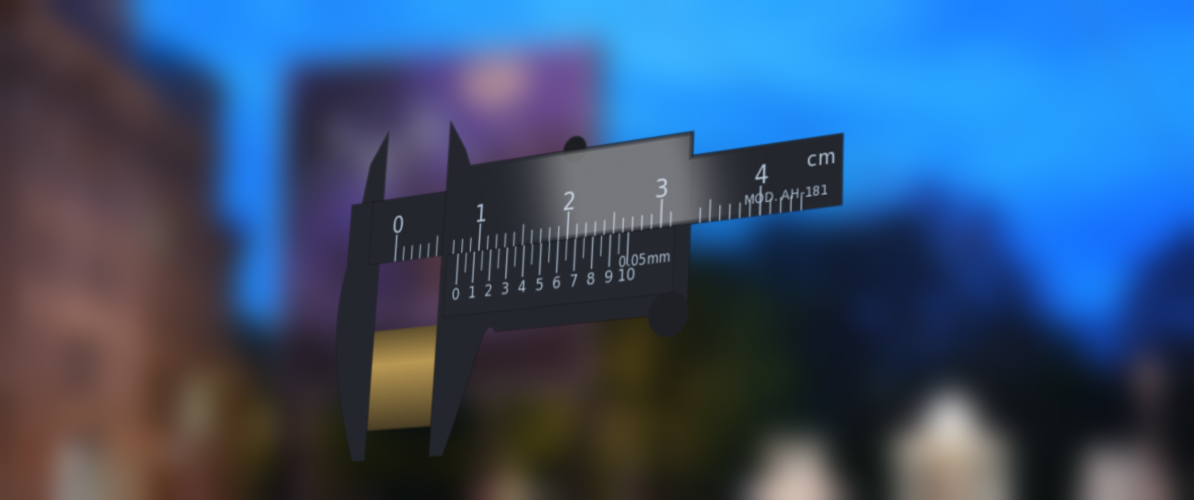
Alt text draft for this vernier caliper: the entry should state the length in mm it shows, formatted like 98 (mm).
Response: 7.6 (mm)
